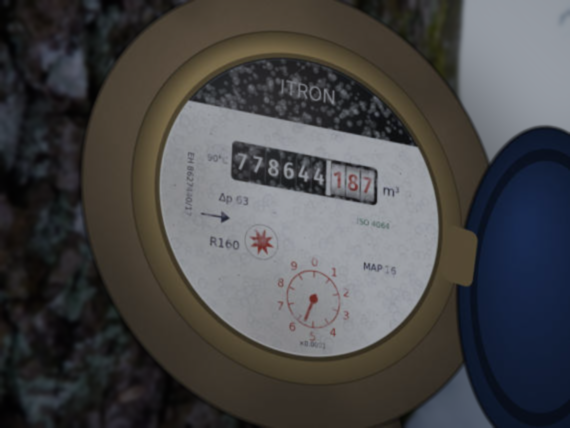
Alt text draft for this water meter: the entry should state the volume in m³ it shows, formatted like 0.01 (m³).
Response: 778644.1875 (m³)
